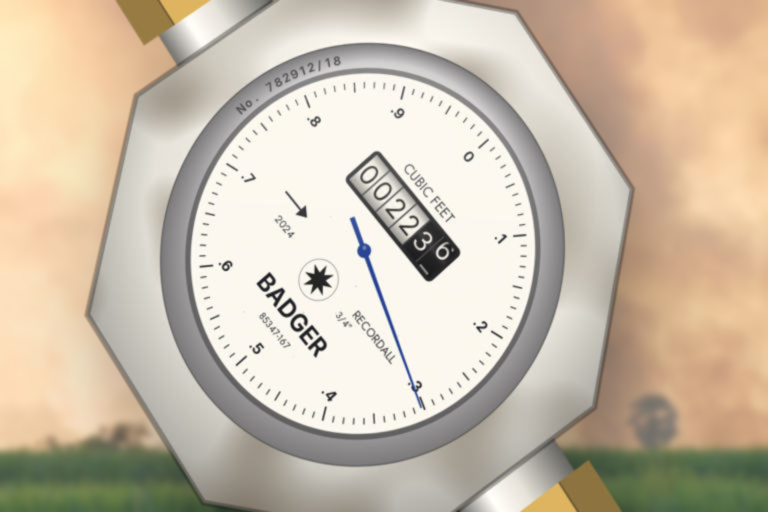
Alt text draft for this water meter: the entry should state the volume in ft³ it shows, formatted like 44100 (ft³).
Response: 2236.30 (ft³)
